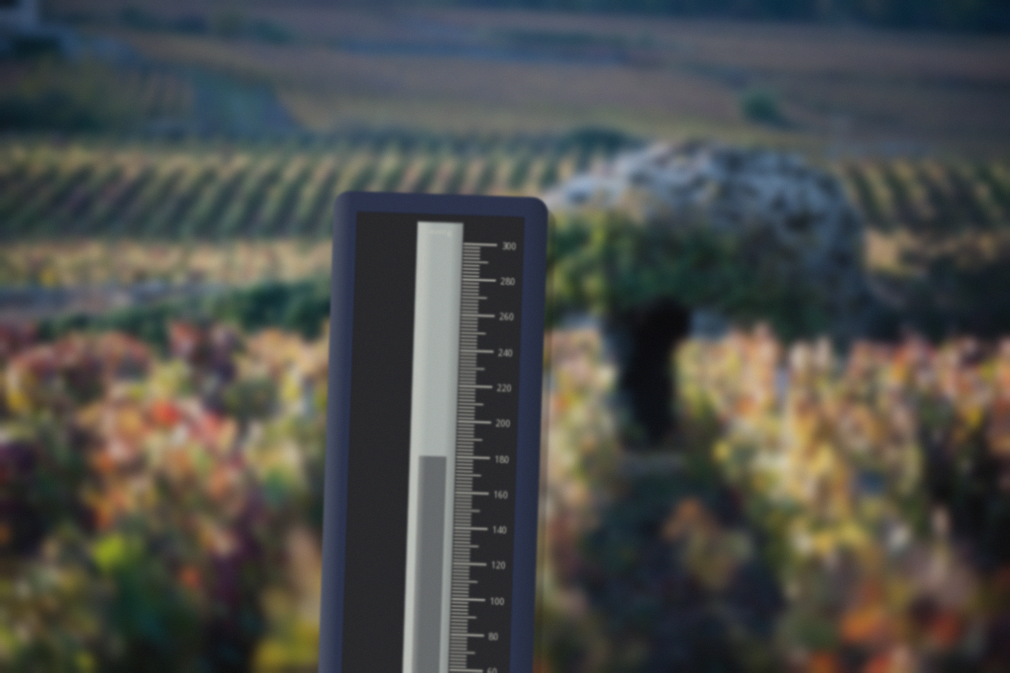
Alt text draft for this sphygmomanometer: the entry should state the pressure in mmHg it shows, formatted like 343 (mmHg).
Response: 180 (mmHg)
